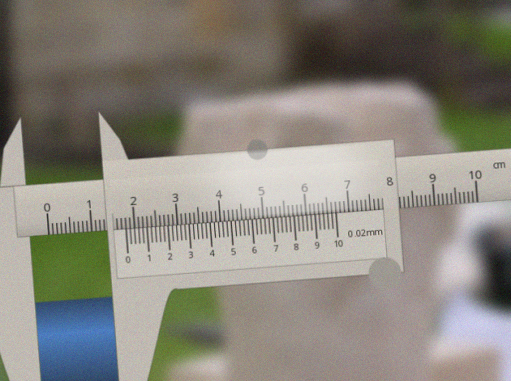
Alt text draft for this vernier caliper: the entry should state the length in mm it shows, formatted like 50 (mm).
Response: 18.0 (mm)
